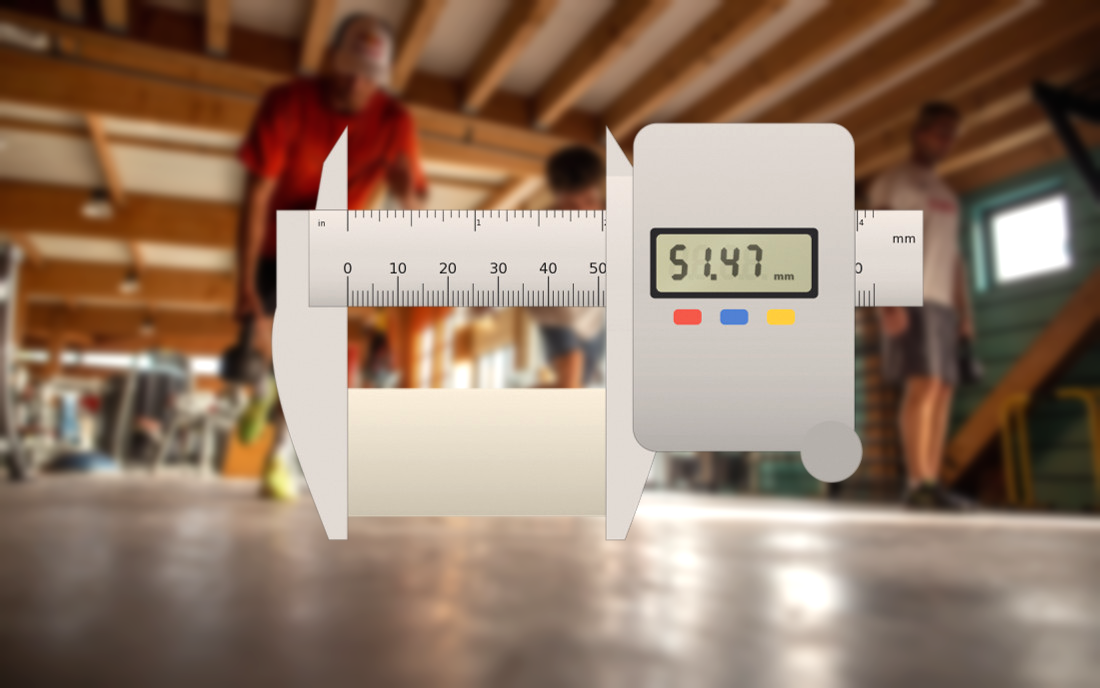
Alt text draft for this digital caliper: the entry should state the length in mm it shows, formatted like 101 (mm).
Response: 51.47 (mm)
